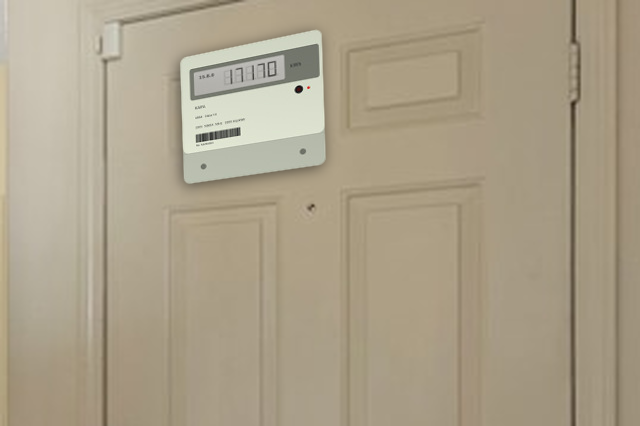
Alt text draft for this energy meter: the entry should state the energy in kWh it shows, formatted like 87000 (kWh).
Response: 17170 (kWh)
